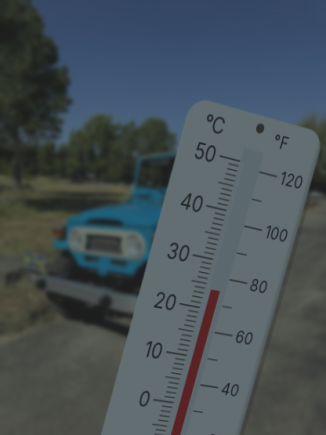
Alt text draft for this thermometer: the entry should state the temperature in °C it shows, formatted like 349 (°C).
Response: 24 (°C)
